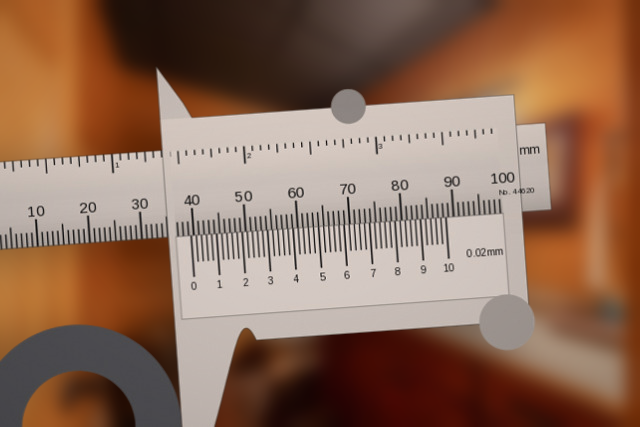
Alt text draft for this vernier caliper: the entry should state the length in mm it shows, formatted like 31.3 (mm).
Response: 39.5 (mm)
